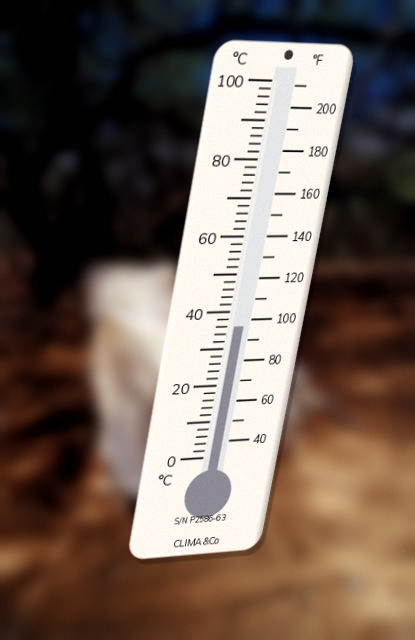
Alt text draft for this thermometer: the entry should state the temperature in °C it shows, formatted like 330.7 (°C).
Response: 36 (°C)
